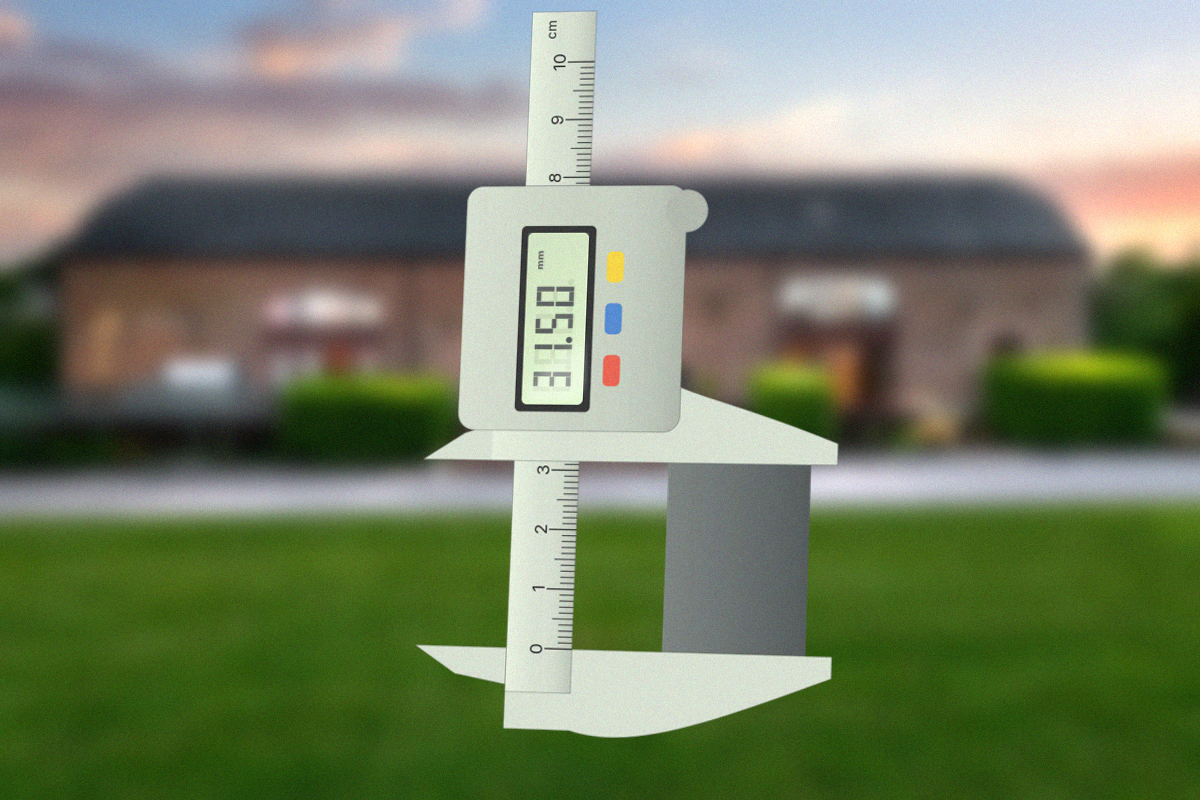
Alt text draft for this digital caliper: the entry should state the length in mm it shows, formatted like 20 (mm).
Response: 31.50 (mm)
